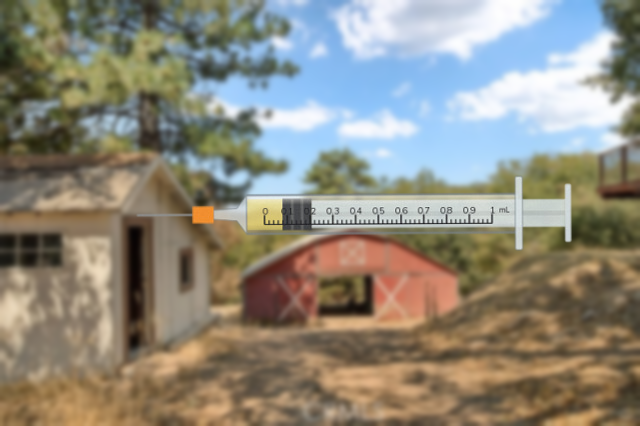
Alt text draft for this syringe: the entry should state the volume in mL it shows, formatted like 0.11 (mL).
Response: 0.08 (mL)
